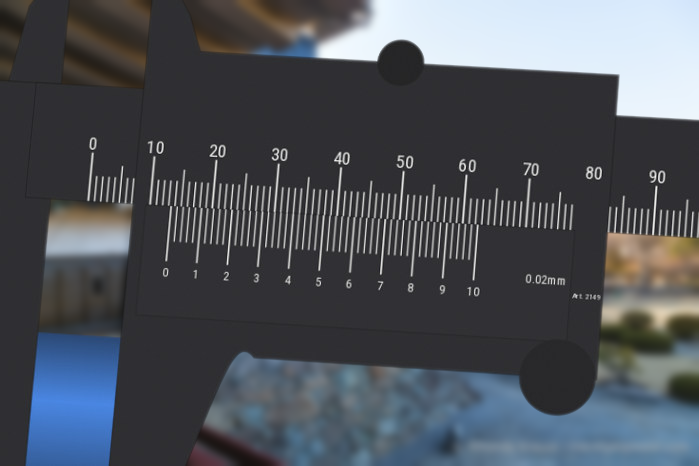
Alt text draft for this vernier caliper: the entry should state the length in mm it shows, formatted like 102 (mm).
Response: 13.4 (mm)
